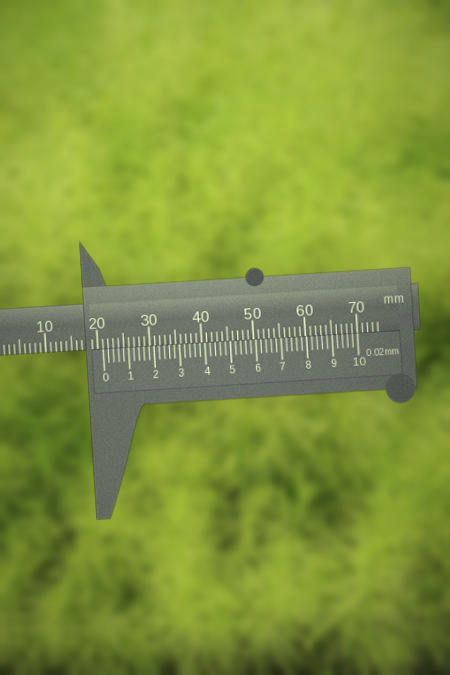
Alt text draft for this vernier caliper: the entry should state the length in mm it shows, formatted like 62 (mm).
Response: 21.0 (mm)
